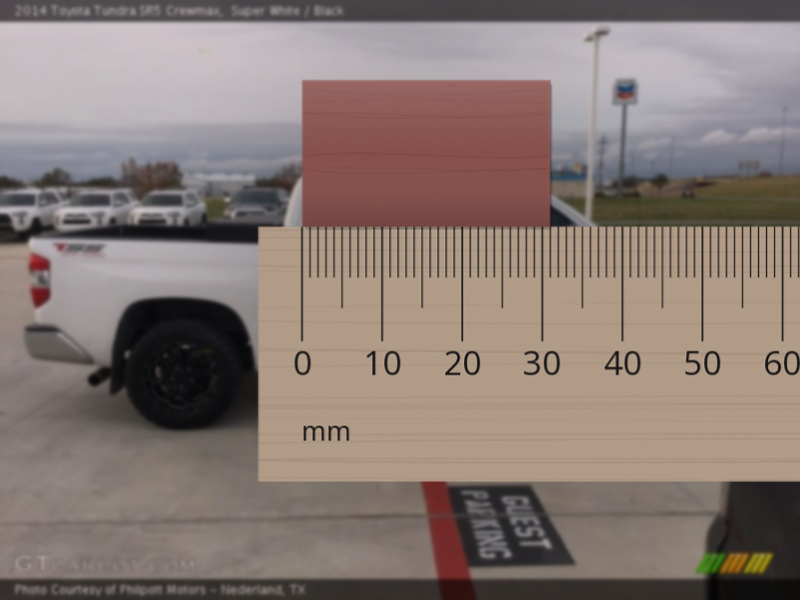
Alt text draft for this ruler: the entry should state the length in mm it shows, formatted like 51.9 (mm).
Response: 31 (mm)
